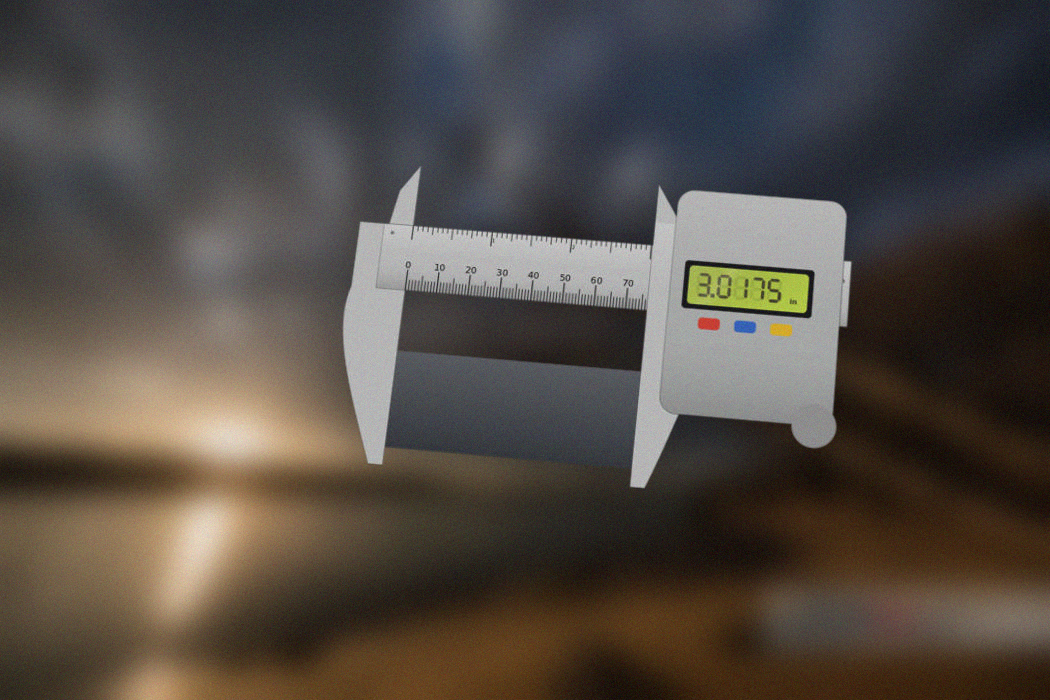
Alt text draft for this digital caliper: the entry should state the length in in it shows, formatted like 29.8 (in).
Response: 3.0175 (in)
